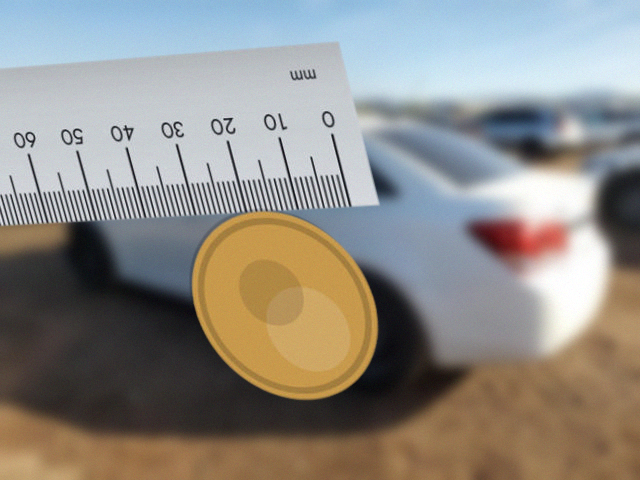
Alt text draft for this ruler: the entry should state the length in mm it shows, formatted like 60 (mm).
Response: 35 (mm)
